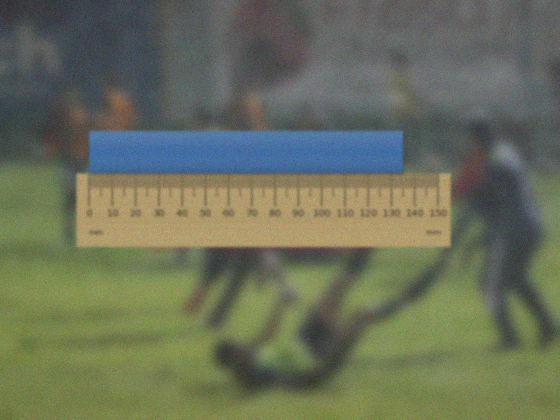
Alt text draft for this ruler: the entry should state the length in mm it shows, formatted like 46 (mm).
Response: 135 (mm)
